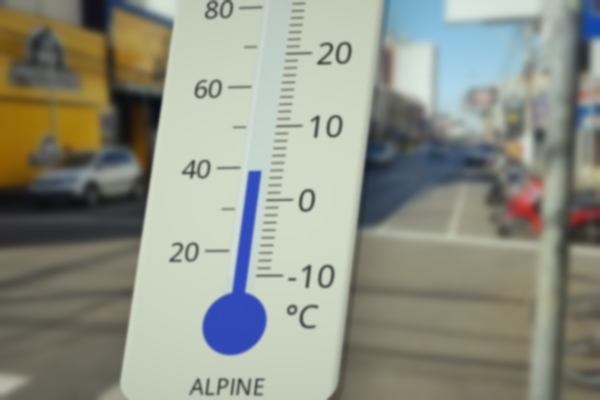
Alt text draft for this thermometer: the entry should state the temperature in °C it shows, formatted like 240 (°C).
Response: 4 (°C)
